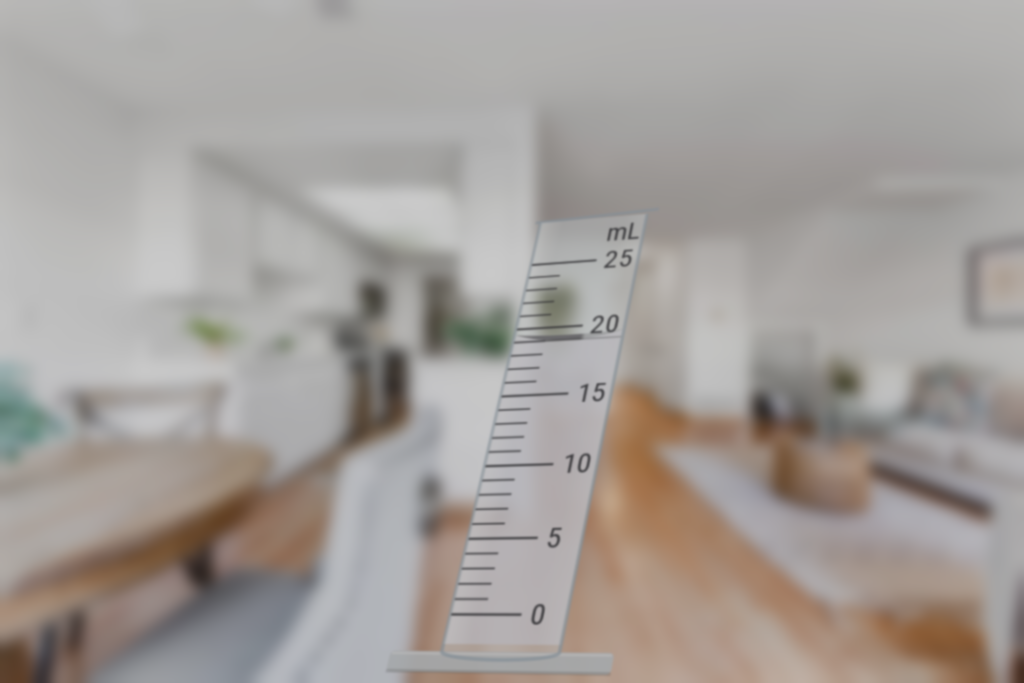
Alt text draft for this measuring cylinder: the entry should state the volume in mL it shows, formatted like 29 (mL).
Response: 19 (mL)
